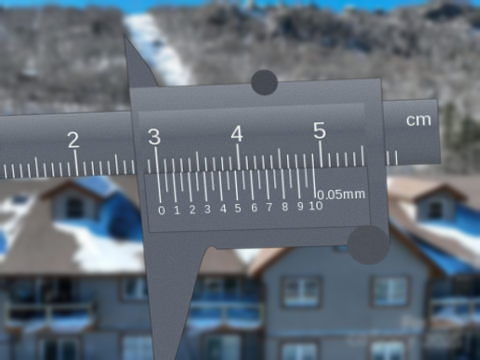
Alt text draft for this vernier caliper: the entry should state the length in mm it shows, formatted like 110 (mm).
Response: 30.0 (mm)
